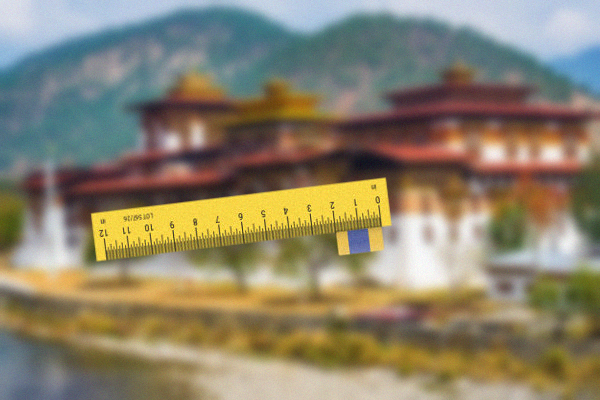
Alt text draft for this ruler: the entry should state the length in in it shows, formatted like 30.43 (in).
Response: 2 (in)
